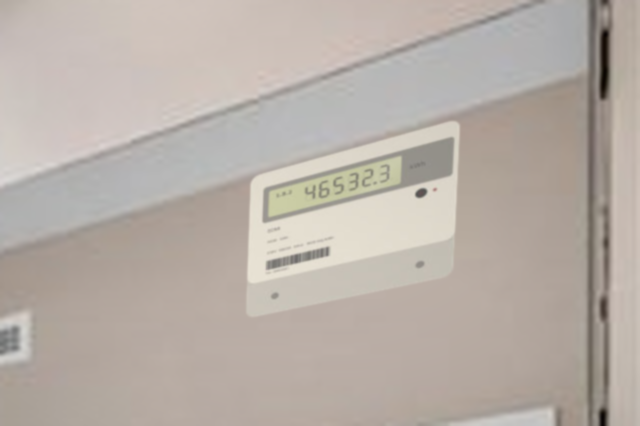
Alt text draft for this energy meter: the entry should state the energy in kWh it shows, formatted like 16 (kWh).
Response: 46532.3 (kWh)
